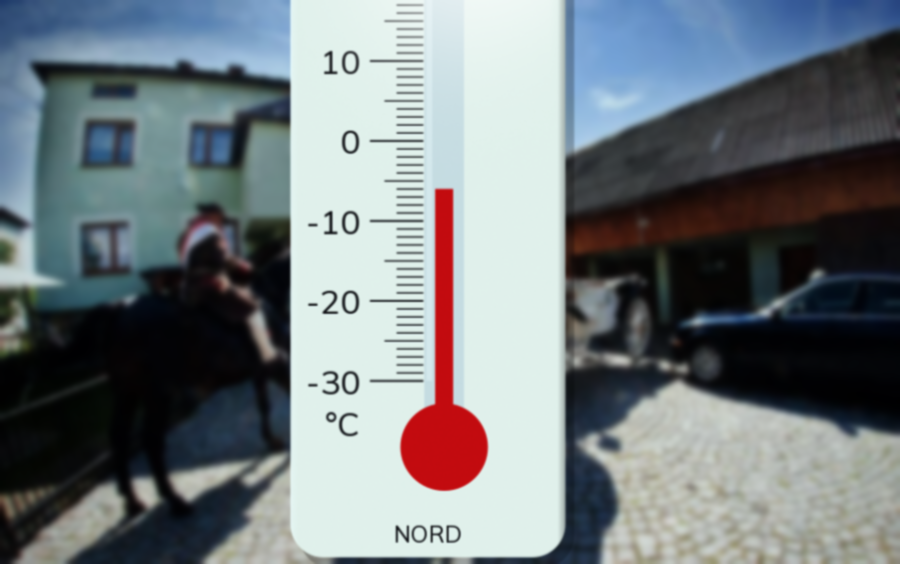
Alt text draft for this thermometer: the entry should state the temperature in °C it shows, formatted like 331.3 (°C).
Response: -6 (°C)
